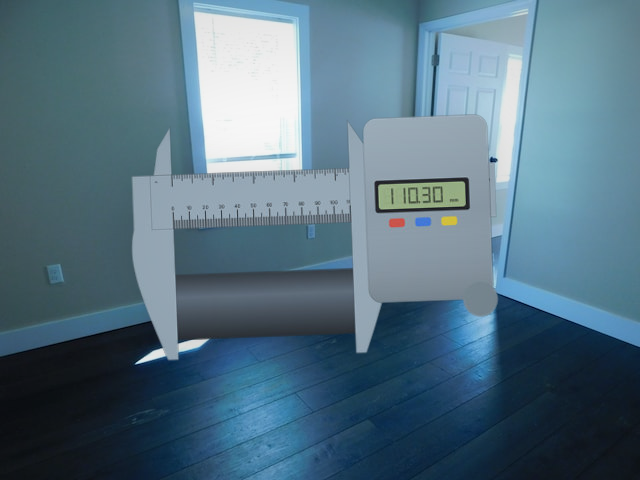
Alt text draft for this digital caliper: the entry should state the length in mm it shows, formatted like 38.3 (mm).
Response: 110.30 (mm)
